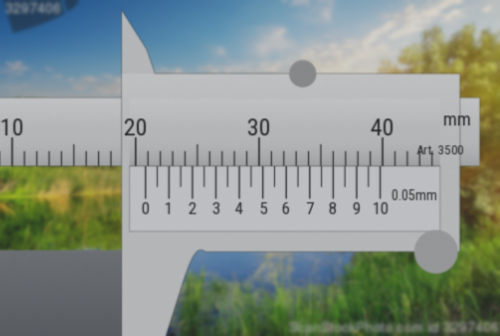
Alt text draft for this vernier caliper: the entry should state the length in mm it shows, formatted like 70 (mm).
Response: 20.8 (mm)
